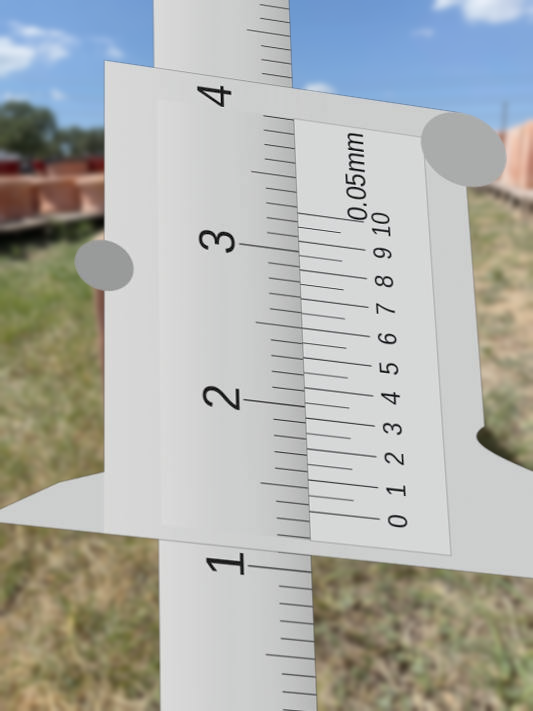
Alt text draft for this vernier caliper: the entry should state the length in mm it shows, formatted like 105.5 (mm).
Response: 13.6 (mm)
